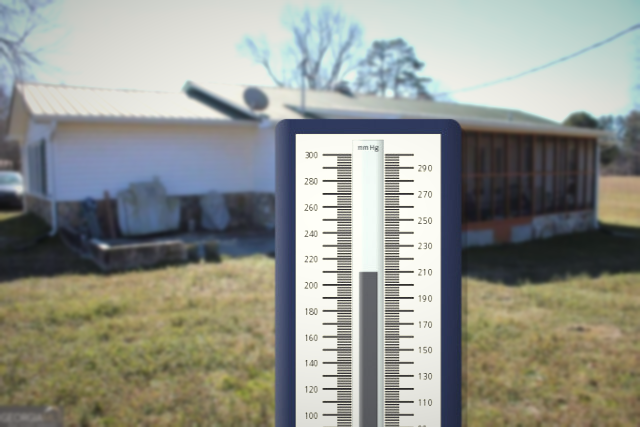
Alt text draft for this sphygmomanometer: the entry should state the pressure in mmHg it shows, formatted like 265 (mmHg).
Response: 210 (mmHg)
